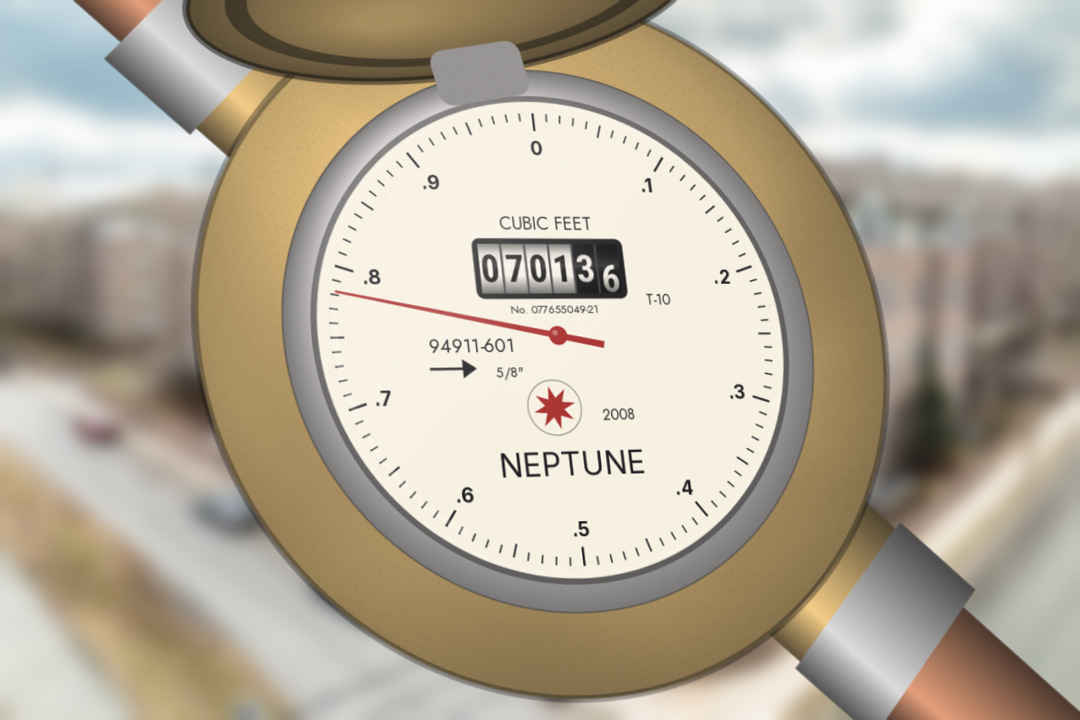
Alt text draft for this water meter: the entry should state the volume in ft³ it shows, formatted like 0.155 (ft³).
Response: 70135.78 (ft³)
